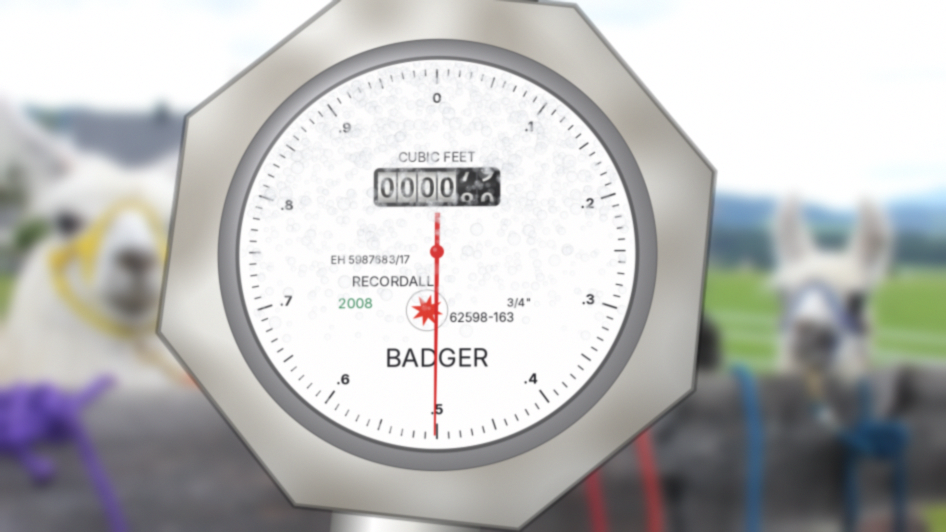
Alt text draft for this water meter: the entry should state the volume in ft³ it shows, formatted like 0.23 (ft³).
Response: 79.50 (ft³)
